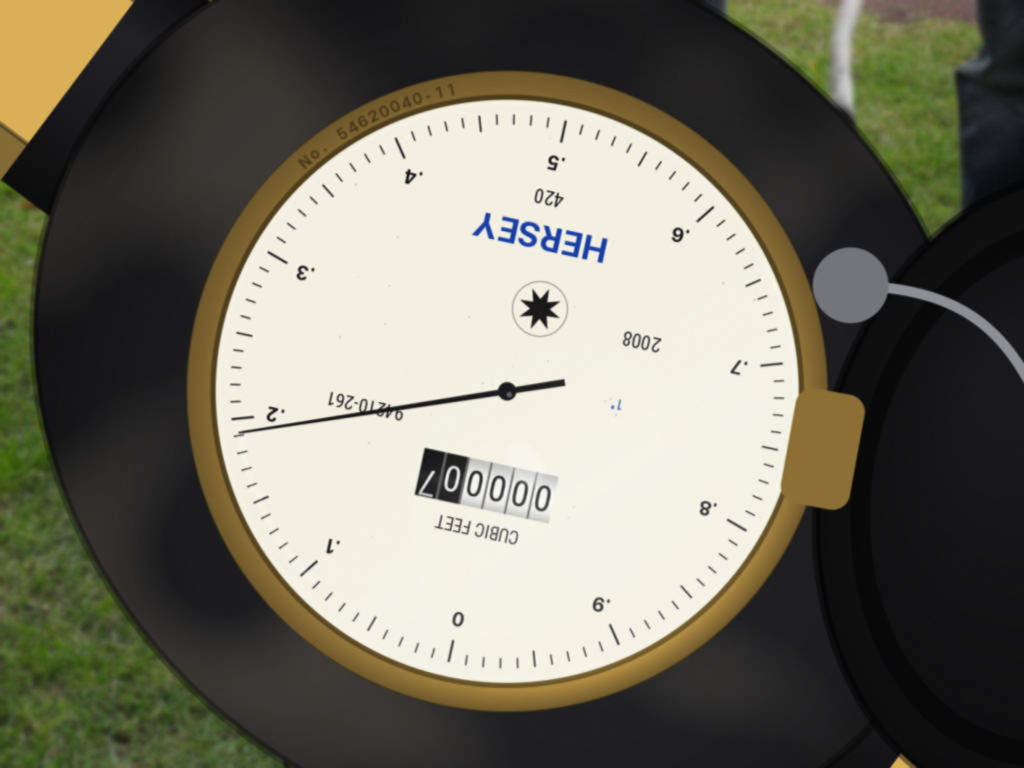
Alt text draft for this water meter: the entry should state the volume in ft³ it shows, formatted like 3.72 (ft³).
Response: 7.19 (ft³)
